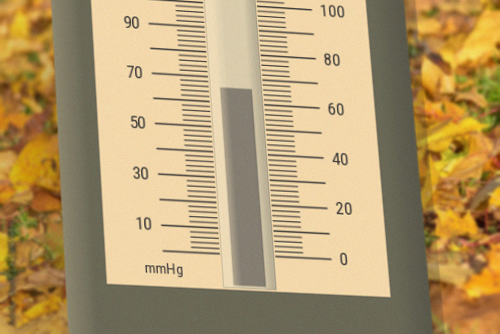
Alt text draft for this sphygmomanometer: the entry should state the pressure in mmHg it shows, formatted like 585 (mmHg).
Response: 66 (mmHg)
